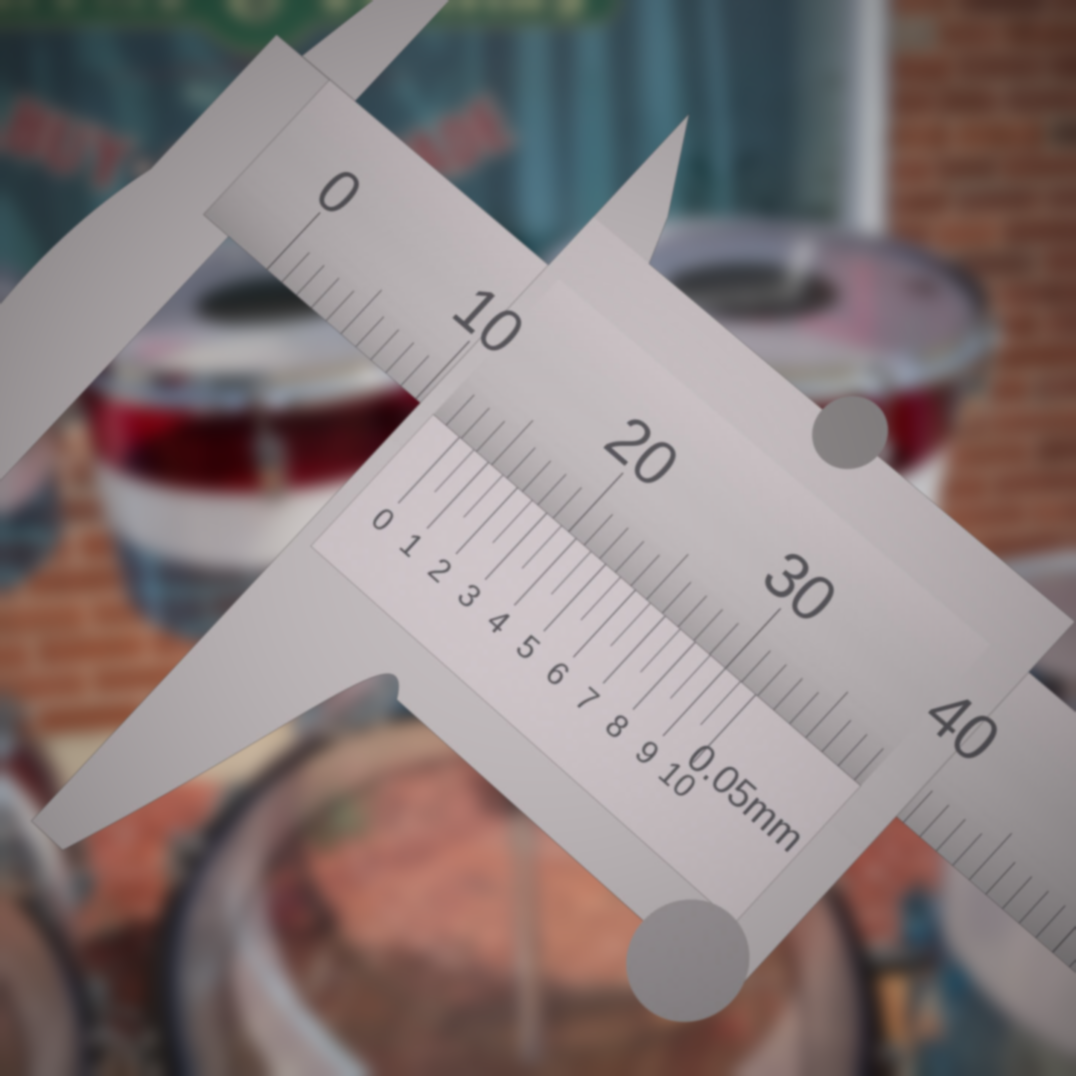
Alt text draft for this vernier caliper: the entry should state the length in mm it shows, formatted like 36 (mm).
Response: 12.9 (mm)
